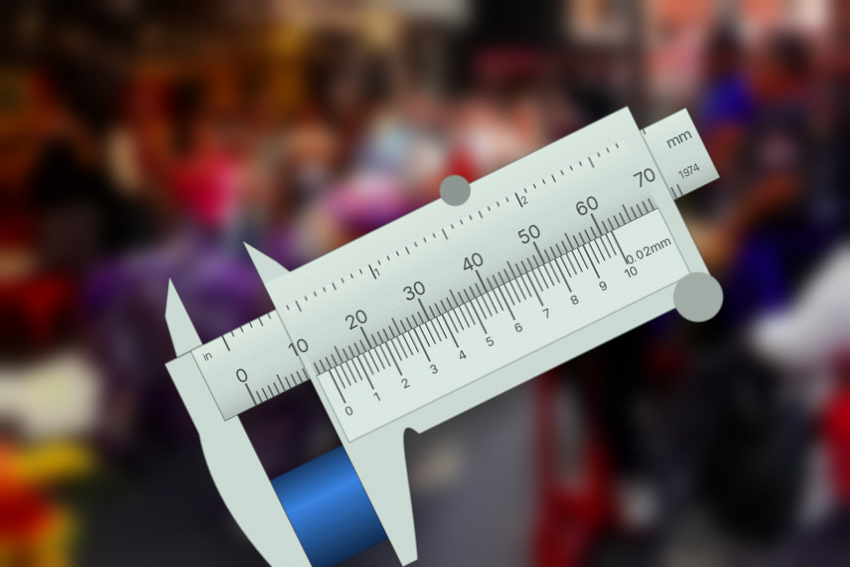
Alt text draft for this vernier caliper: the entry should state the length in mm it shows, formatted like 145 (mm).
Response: 12.6 (mm)
